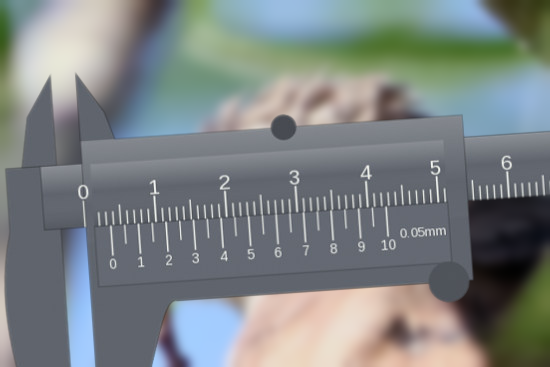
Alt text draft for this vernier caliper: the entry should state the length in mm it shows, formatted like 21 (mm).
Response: 3.6 (mm)
